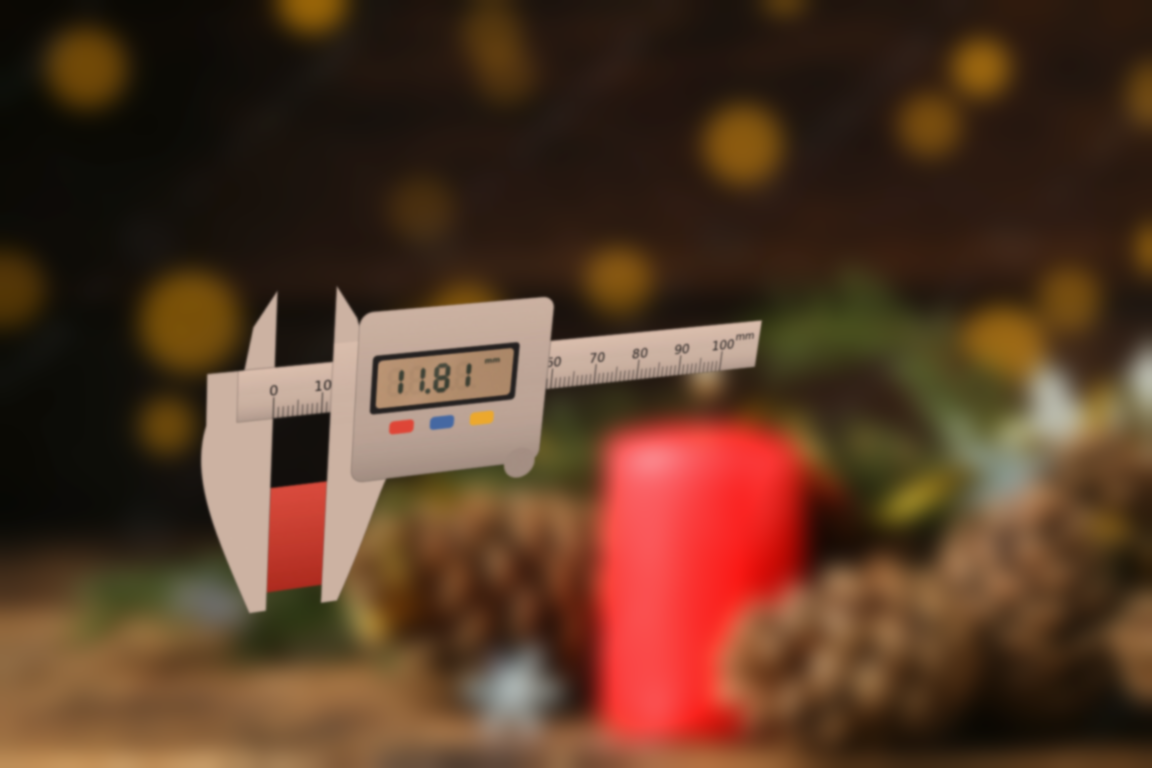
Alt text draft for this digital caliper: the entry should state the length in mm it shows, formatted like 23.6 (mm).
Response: 11.81 (mm)
